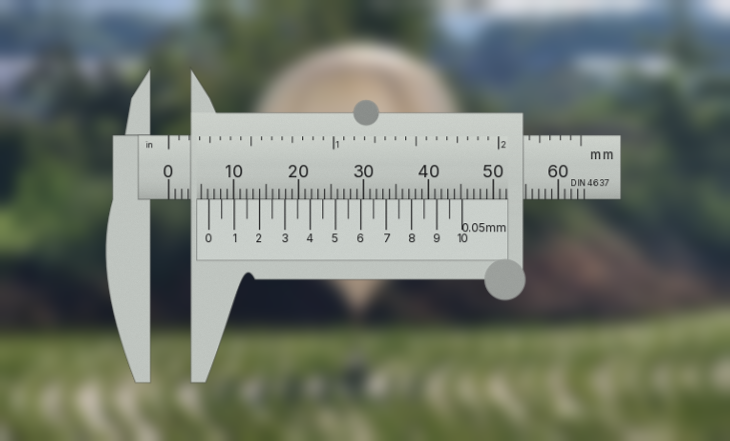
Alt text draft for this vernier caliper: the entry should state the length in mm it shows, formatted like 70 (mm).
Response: 6.2 (mm)
